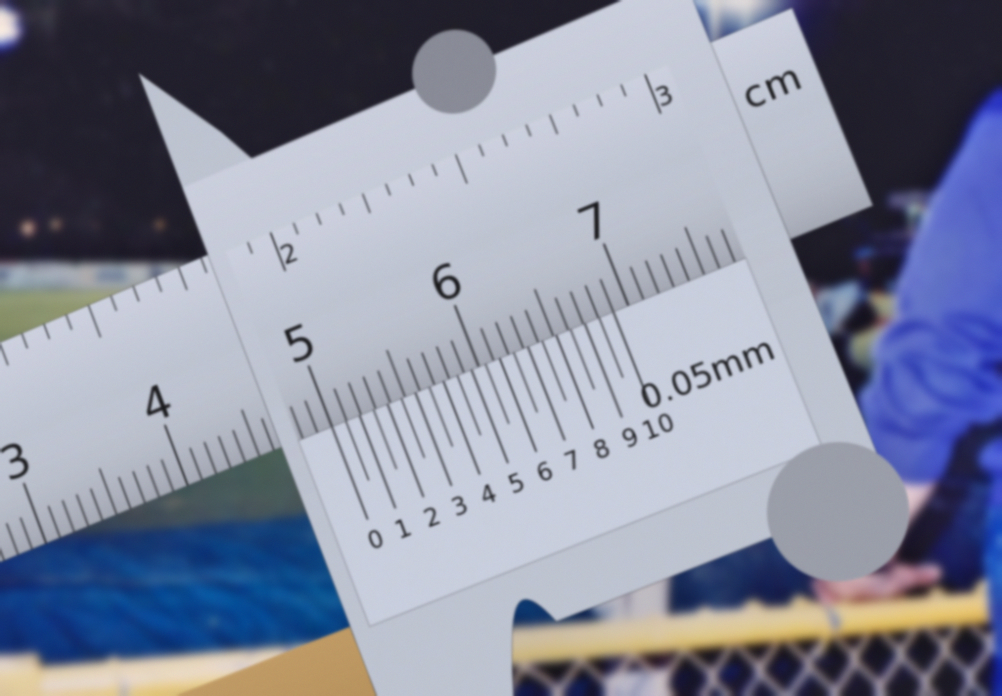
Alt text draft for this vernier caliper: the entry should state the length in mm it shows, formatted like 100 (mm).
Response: 50.0 (mm)
